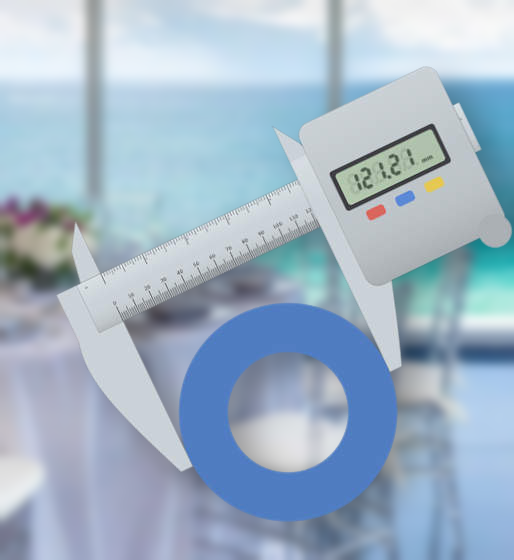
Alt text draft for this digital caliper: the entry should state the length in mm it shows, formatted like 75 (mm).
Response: 121.21 (mm)
